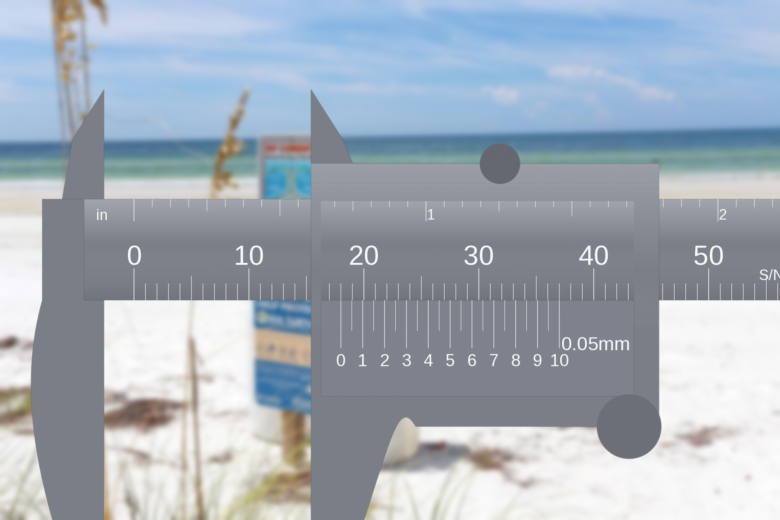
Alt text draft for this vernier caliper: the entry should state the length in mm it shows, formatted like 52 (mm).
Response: 18.0 (mm)
